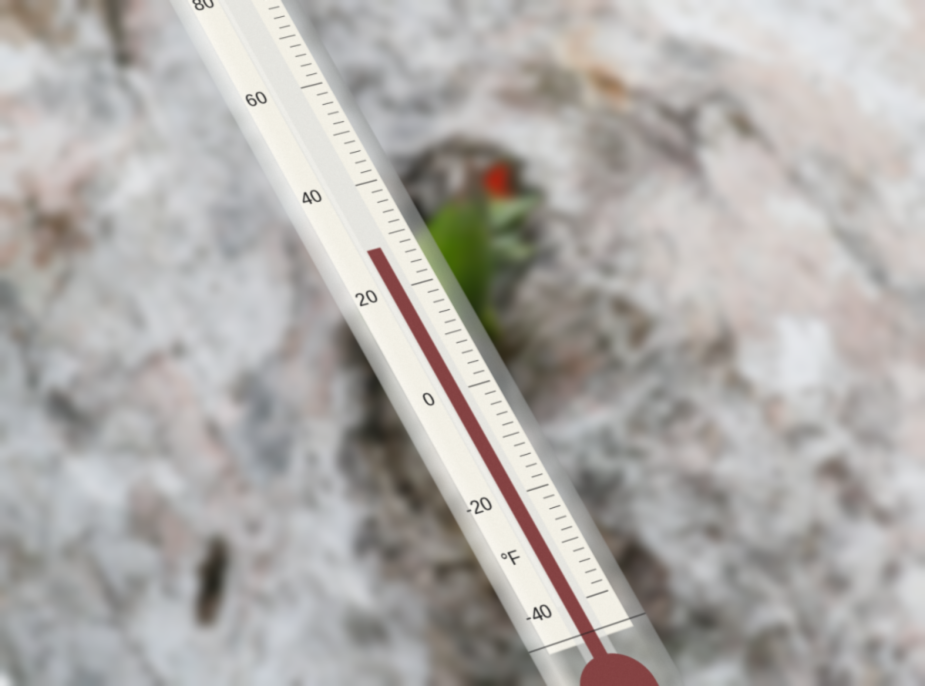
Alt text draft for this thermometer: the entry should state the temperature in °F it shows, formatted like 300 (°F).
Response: 28 (°F)
